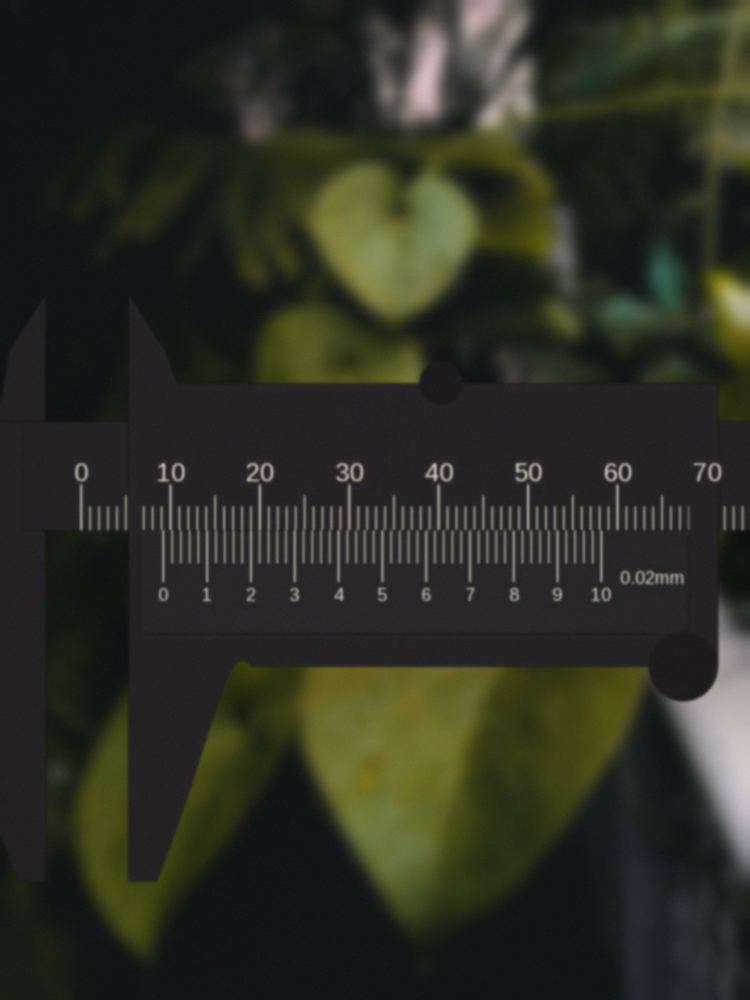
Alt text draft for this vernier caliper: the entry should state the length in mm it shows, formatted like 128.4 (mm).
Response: 9.2 (mm)
